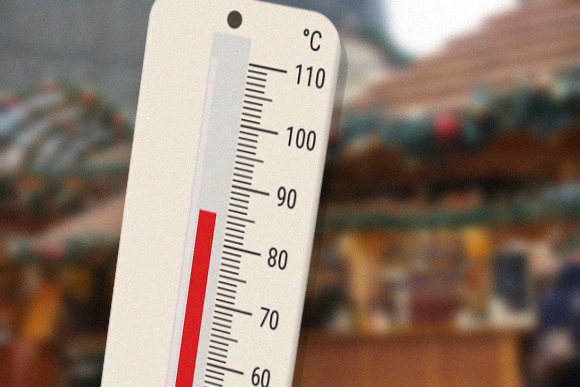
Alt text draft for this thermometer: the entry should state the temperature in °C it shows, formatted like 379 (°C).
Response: 85 (°C)
